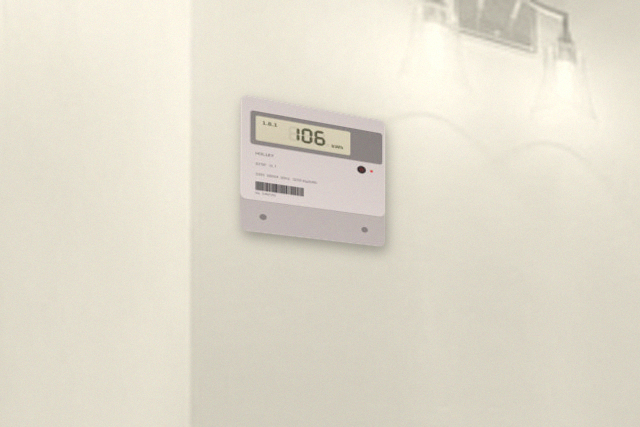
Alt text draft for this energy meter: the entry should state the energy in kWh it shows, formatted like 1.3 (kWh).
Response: 106 (kWh)
